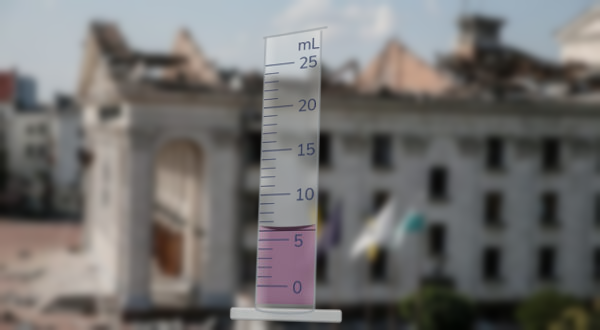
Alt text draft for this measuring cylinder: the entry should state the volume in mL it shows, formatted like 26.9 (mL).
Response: 6 (mL)
